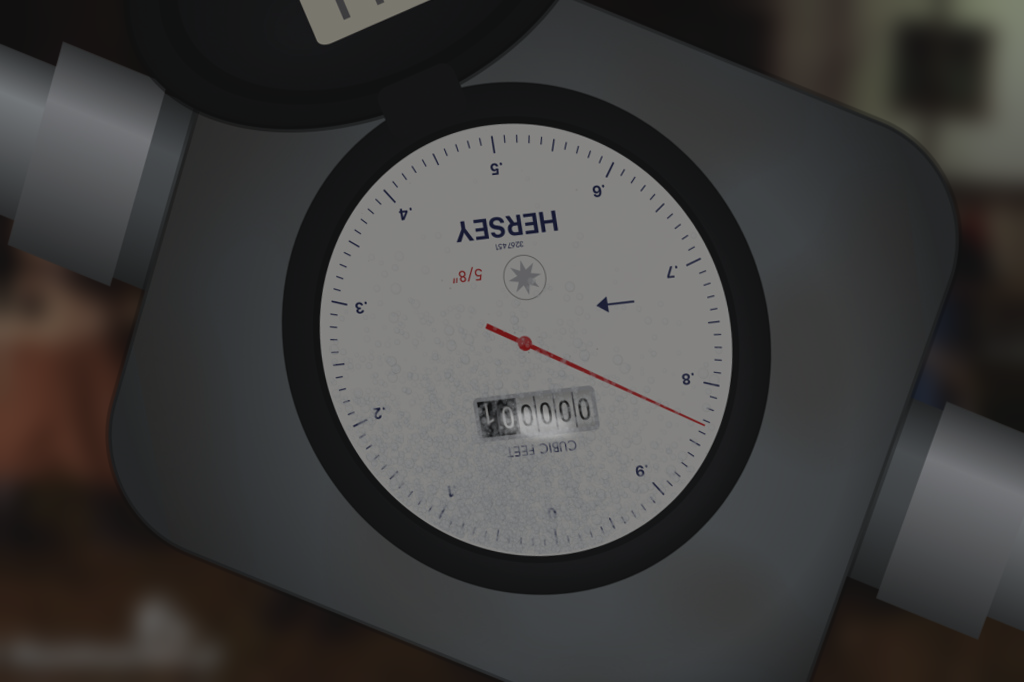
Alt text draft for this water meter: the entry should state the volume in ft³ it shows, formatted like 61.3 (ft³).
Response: 0.83 (ft³)
